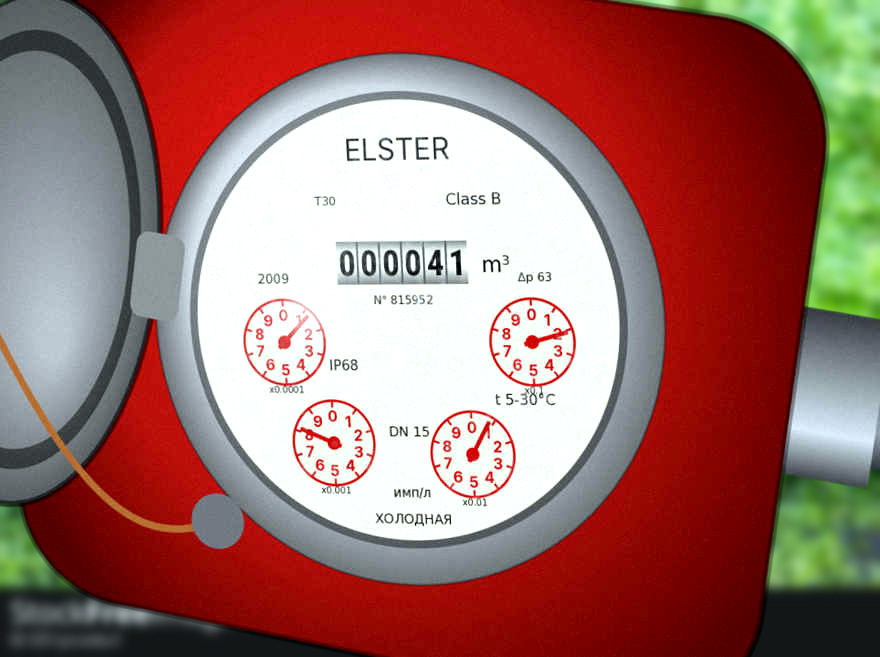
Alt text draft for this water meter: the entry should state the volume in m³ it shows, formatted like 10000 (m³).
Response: 41.2081 (m³)
